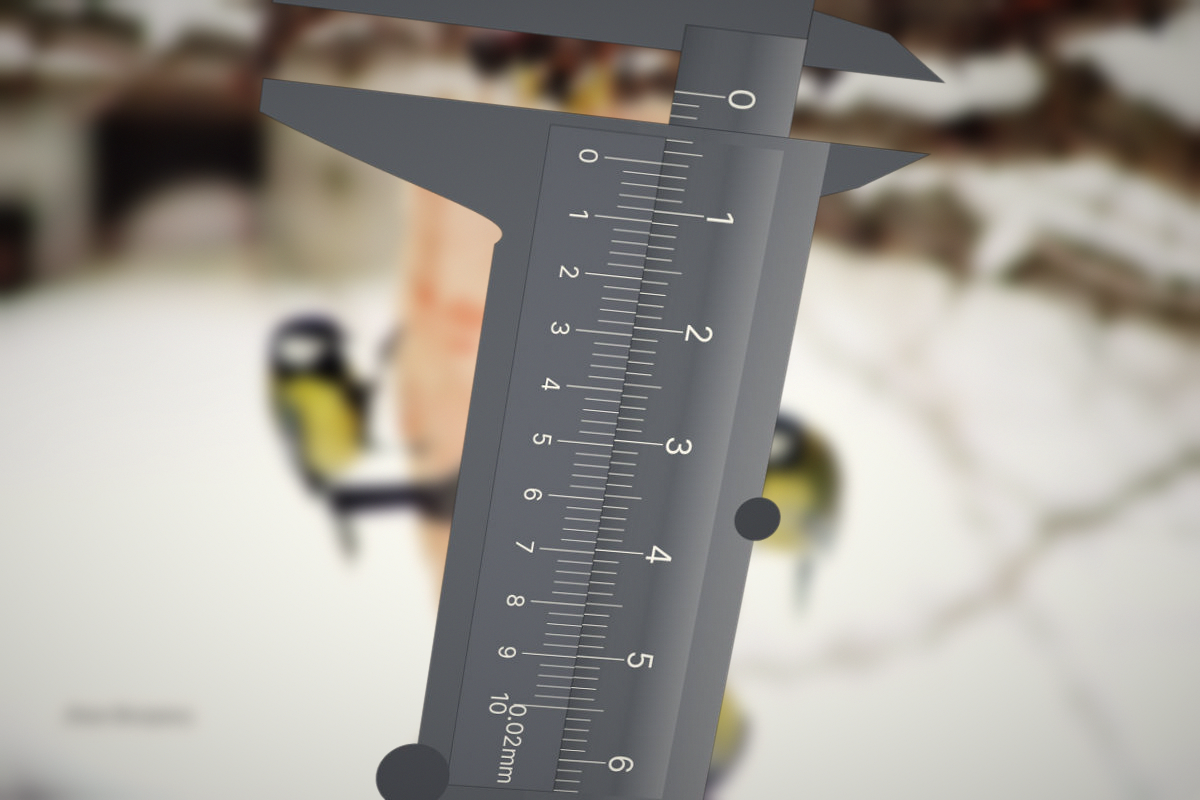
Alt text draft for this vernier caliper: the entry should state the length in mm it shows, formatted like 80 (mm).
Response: 6.0 (mm)
